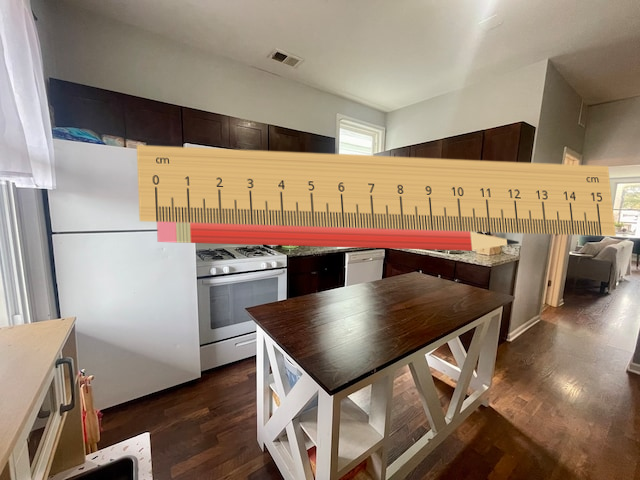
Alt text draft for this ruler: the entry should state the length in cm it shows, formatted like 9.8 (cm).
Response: 12 (cm)
